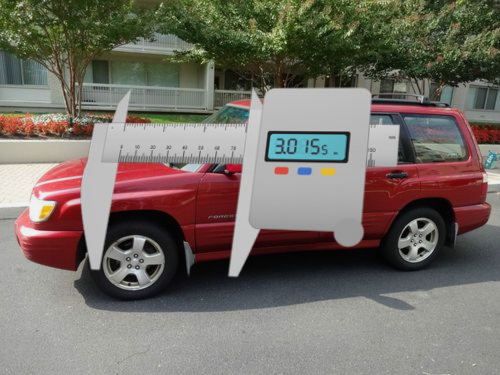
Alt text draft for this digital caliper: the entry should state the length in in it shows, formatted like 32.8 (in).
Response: 3.0155 (in)
